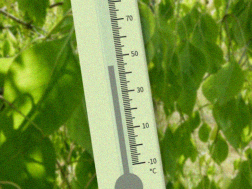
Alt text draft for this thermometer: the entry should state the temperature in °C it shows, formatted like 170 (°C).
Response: 45 (°C)
